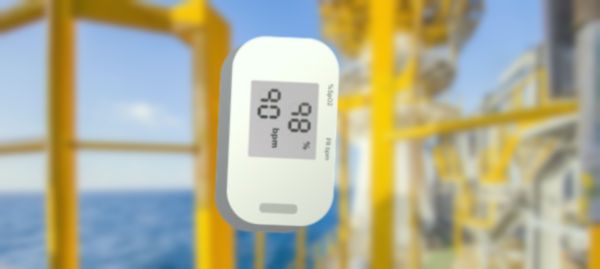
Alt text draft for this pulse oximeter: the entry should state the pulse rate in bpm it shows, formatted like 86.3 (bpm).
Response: 90 (bpm)
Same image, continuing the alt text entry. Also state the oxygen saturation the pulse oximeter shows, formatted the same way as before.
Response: 98 (%)
